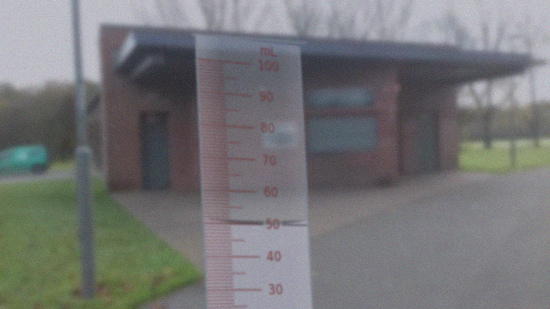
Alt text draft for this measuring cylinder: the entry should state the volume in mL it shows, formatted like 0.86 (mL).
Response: 50 (mL)
